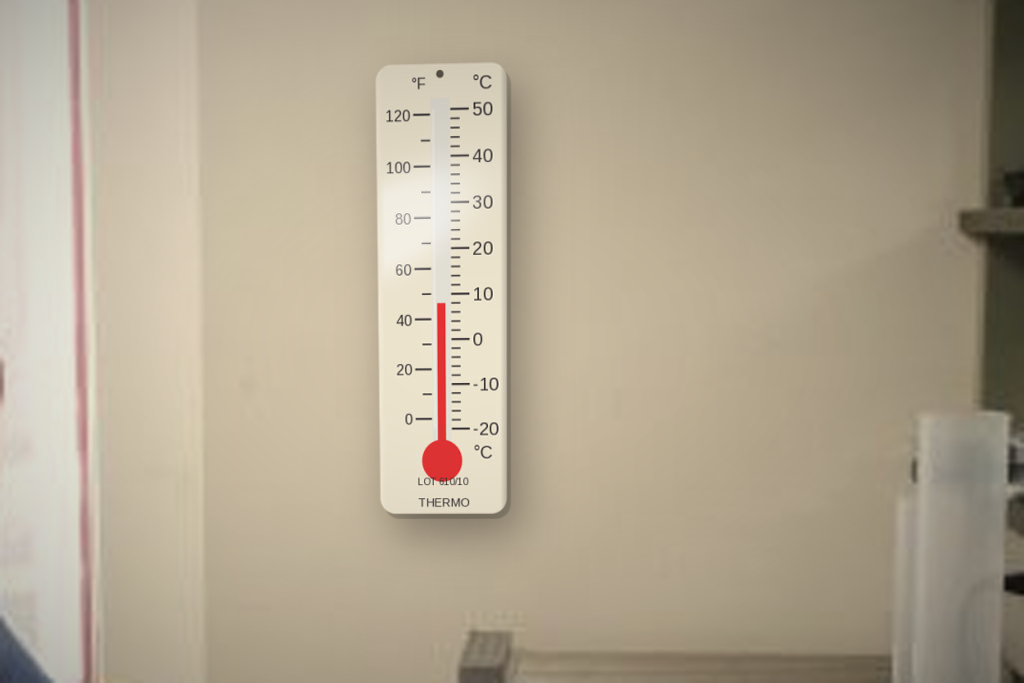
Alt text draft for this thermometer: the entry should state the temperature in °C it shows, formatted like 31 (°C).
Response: 8 (°C)
